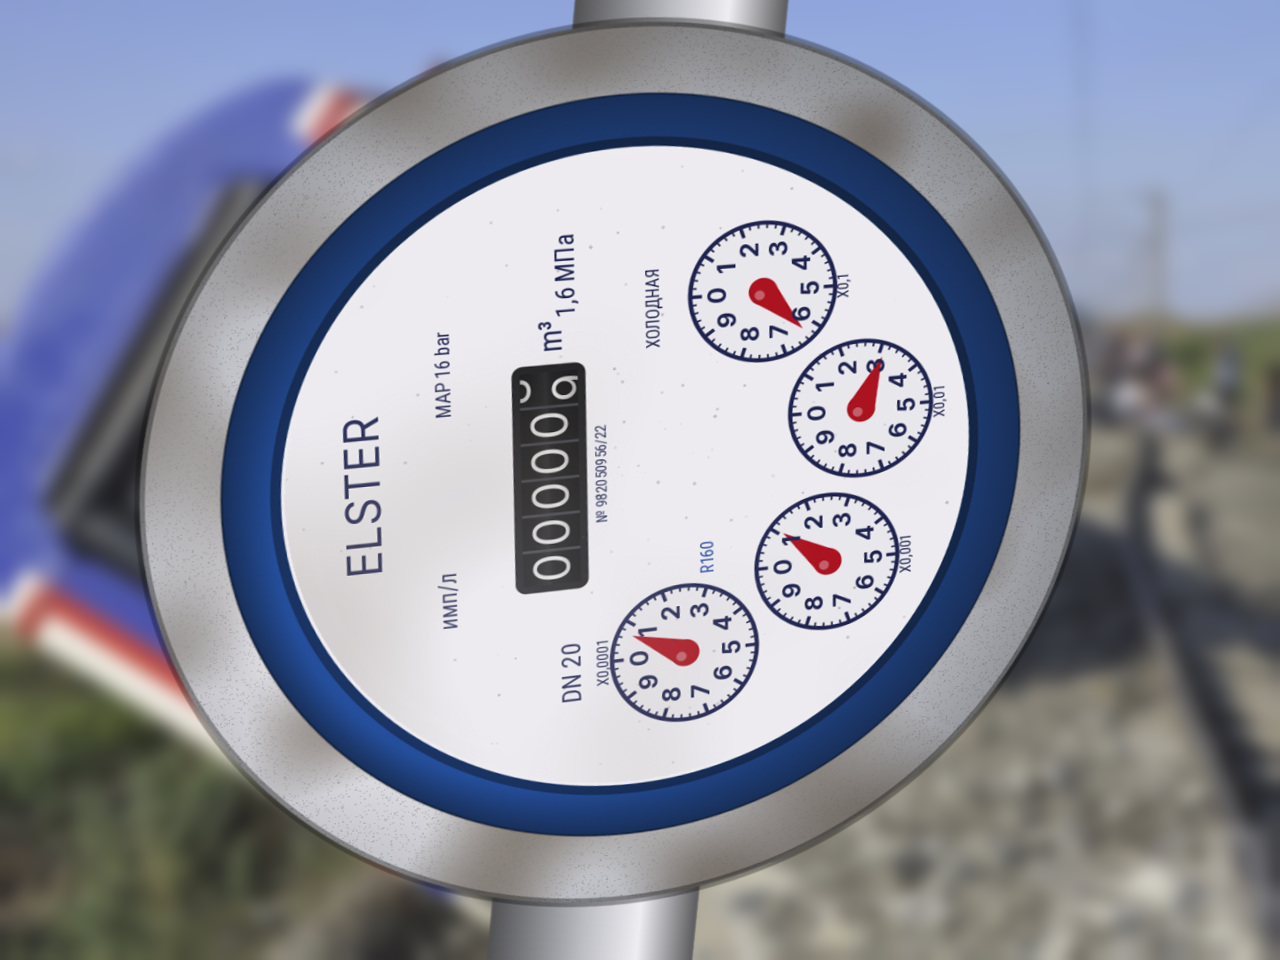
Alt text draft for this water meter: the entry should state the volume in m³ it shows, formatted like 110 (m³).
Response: 8.6310 (m³)
